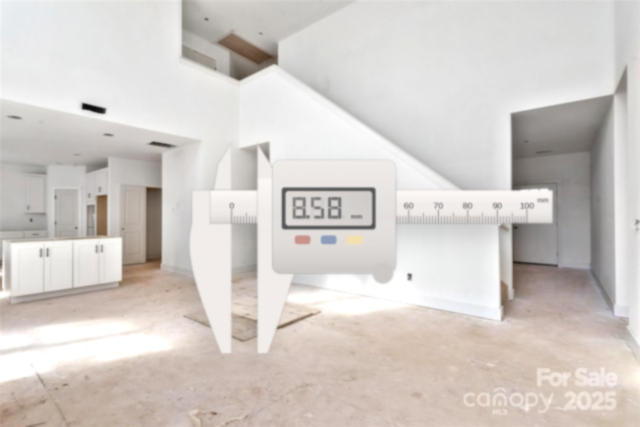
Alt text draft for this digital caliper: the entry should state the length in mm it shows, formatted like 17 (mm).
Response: 8.58 (mm)
